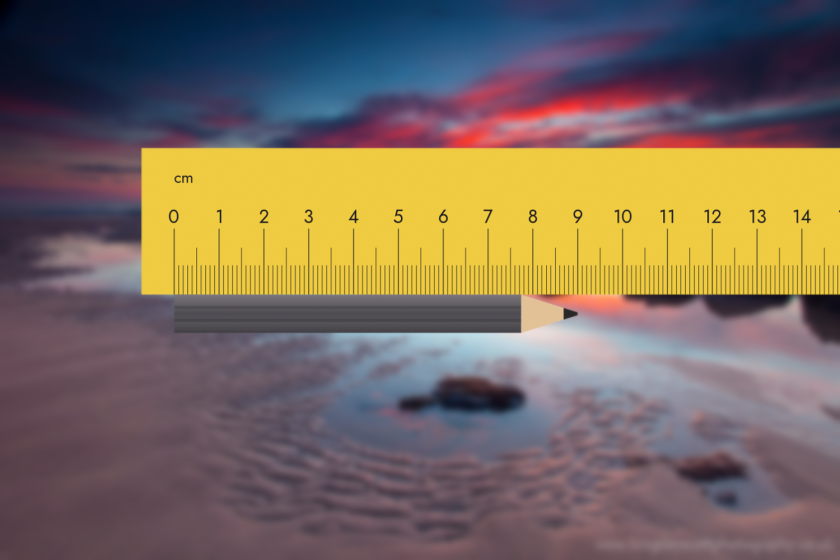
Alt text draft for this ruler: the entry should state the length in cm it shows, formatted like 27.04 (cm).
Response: 9 (cm)
